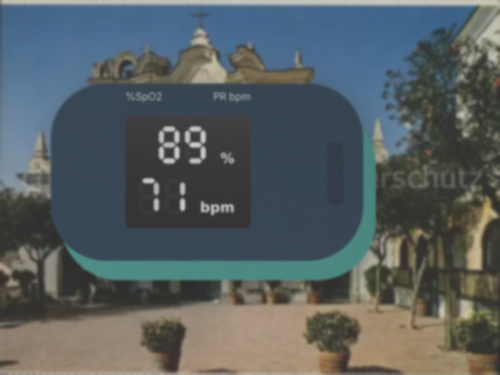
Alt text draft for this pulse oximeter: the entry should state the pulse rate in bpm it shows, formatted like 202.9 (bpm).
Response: 71 (bpm)
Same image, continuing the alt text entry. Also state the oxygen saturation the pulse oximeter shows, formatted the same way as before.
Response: 89 (%)
